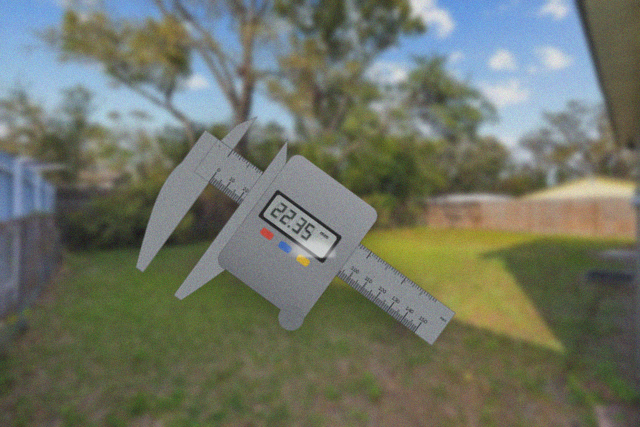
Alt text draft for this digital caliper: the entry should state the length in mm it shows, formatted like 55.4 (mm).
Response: 22.35 (mm)
